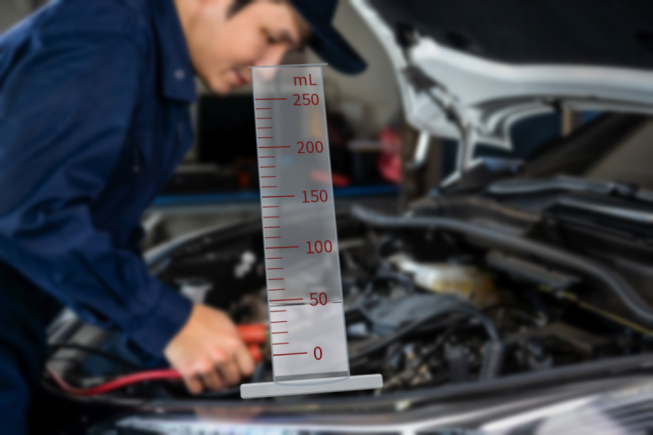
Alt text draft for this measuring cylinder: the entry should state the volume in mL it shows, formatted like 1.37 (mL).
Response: 45 (mL)
